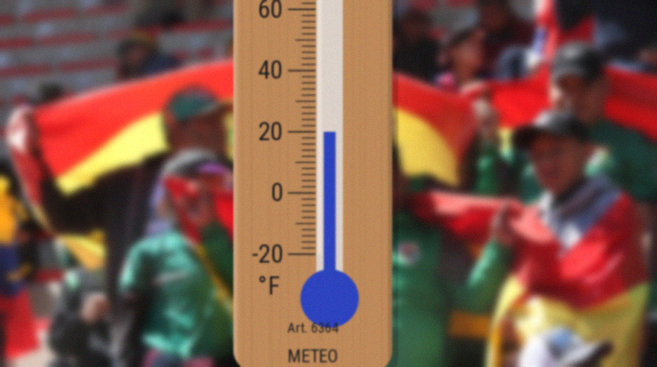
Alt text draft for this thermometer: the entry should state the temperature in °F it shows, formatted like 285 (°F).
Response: 20 (°F)
